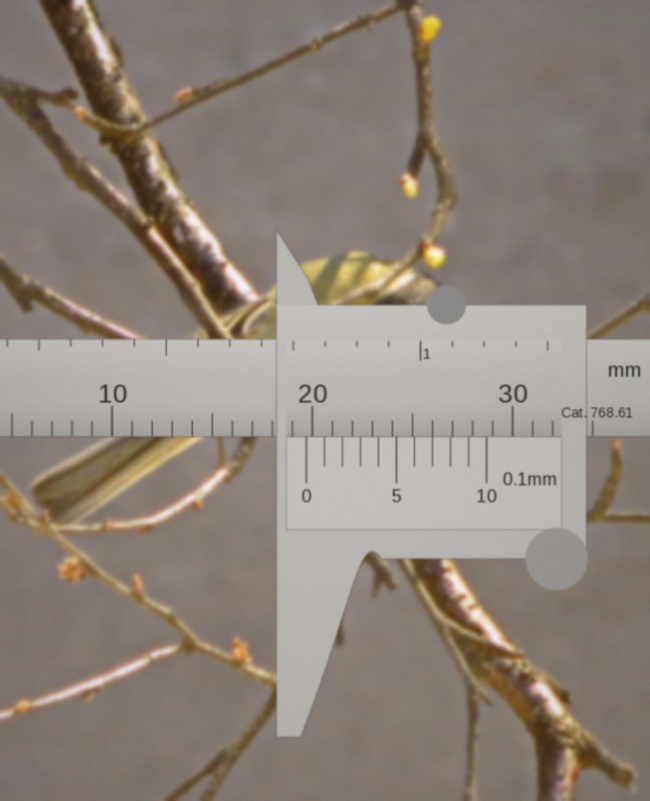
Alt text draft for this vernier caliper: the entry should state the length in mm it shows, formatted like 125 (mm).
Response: 19.7 (mm)
